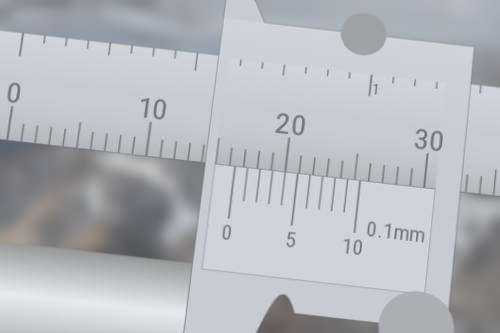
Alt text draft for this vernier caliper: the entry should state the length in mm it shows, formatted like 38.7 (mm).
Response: 16.4 (mm)
